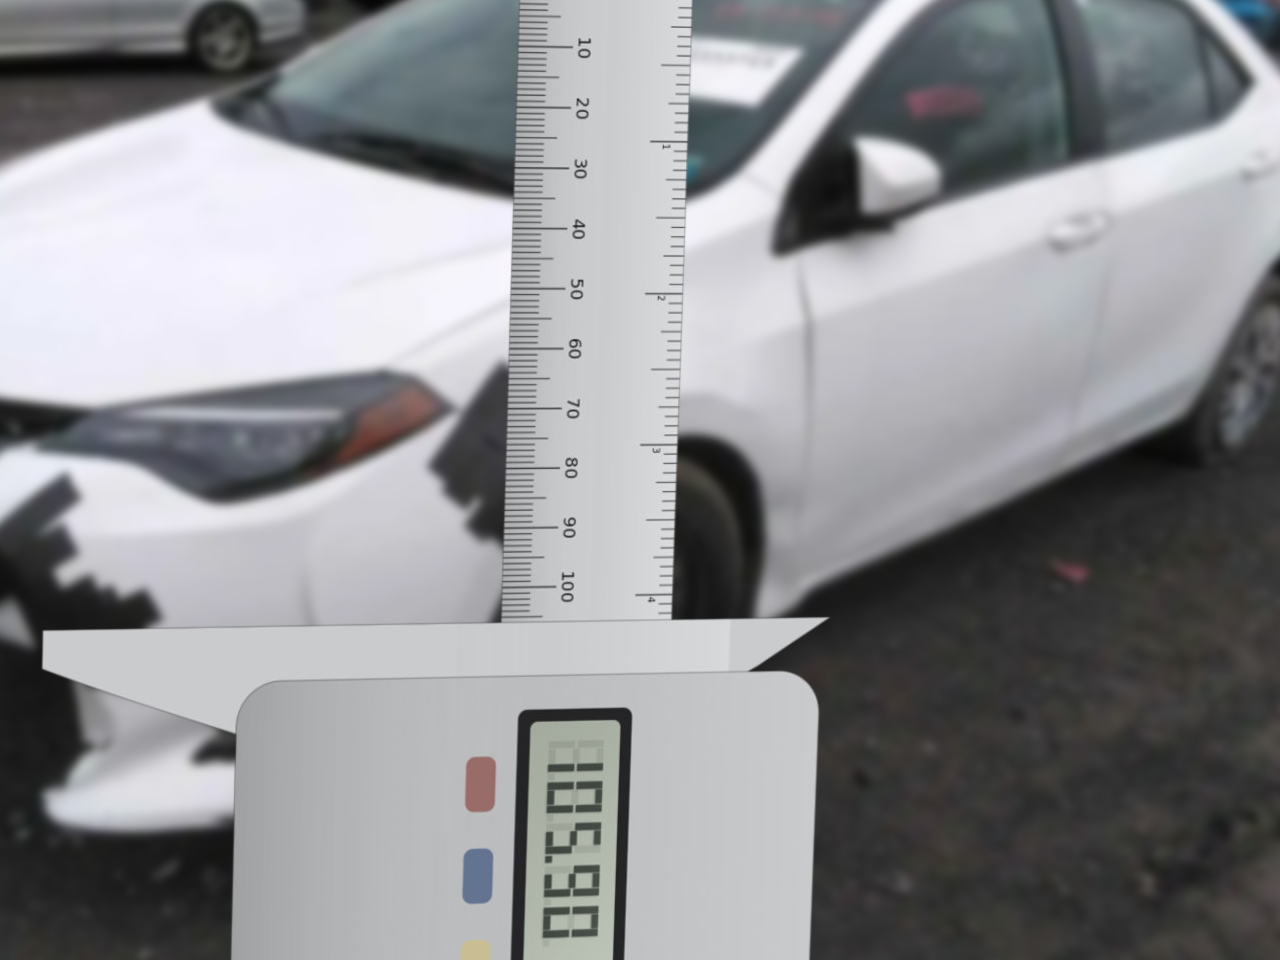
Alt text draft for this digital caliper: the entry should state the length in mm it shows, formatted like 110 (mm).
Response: 105.90 (mm)
